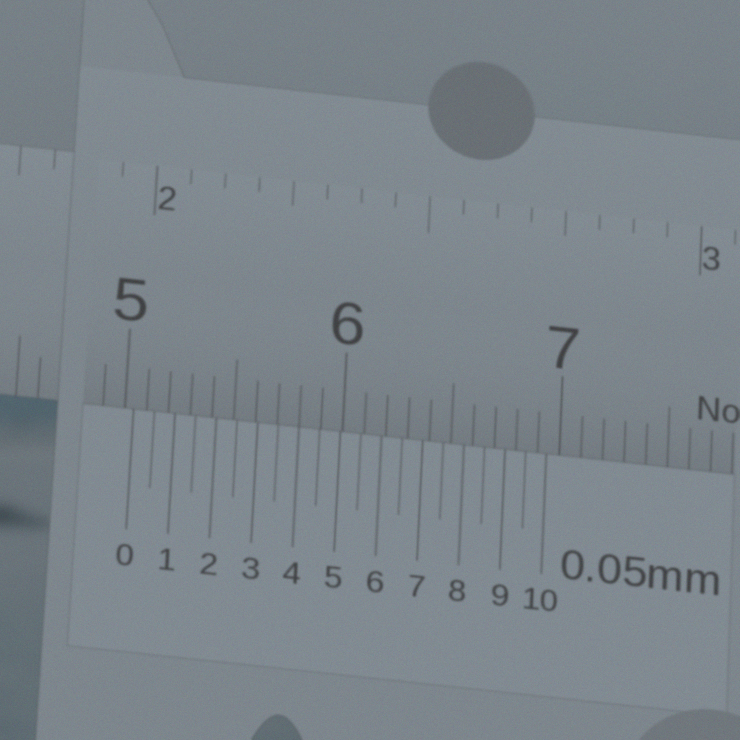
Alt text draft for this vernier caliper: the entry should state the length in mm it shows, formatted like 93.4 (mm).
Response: 50.4 (mm)
